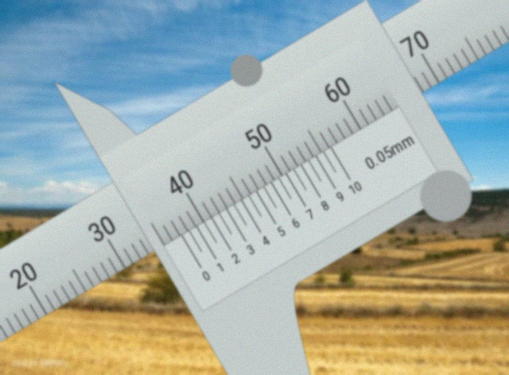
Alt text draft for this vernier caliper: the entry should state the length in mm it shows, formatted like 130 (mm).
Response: 37.2 (mm)
